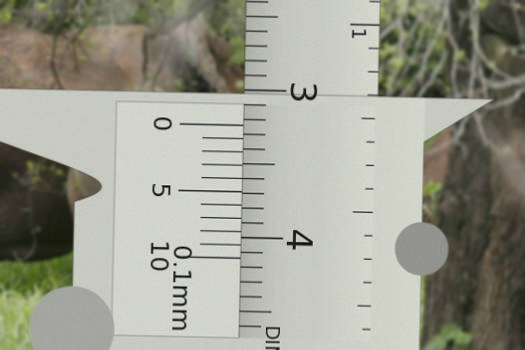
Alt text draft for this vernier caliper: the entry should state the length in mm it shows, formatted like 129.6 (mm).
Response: 32.4 (mm)
